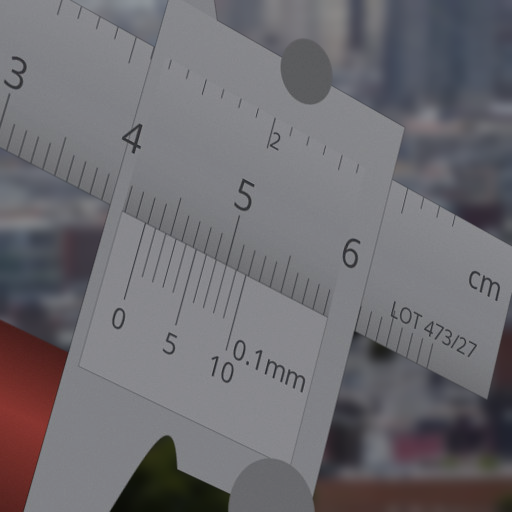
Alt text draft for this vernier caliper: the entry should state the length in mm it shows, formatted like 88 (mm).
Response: 42.8 (mm)
